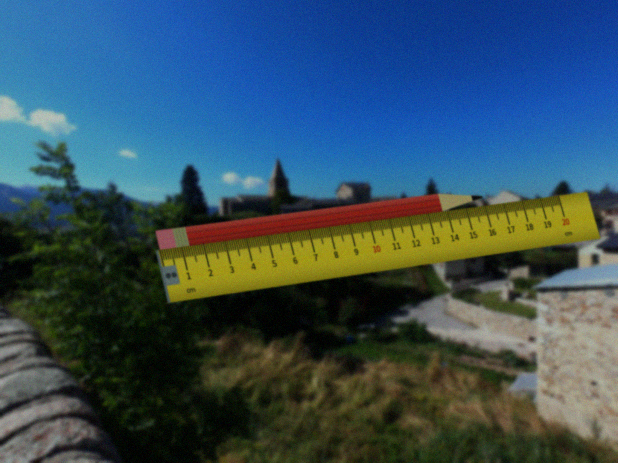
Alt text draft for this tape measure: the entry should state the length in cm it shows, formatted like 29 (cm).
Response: 16 (cm)
